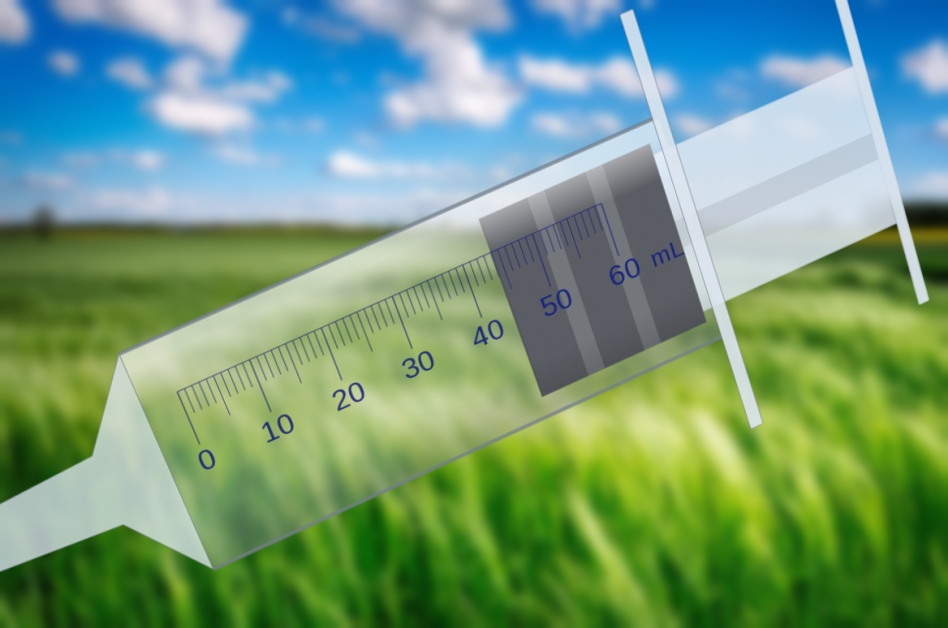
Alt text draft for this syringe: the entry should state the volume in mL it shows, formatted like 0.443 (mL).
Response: 44 (mL)
